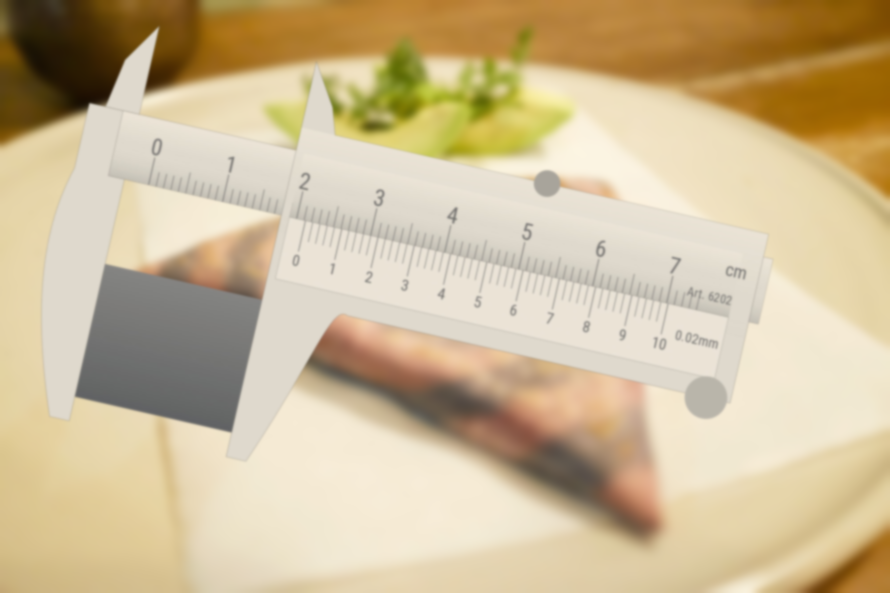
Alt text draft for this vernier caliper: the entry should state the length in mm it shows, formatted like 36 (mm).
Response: 21.2 (mm)
